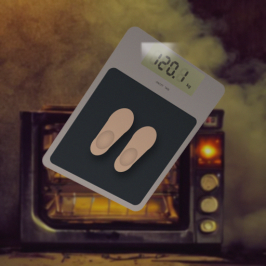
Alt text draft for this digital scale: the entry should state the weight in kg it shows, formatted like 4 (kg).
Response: 120.1 (kg)
